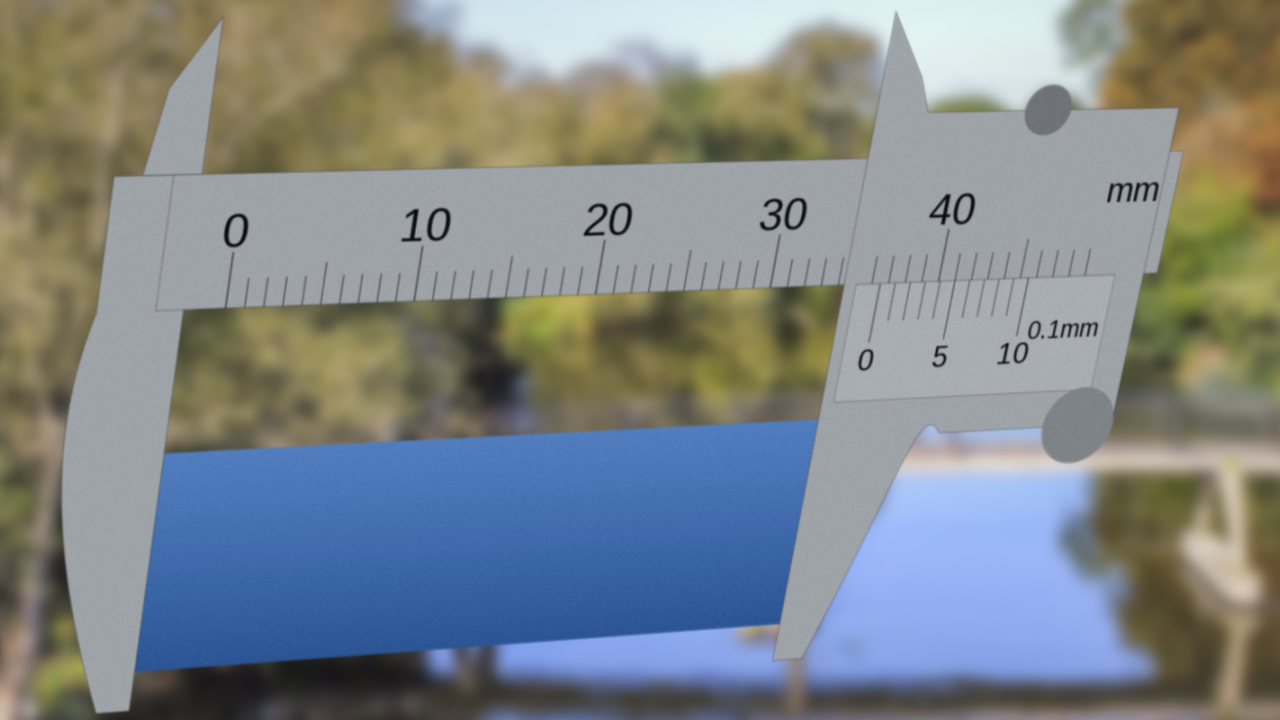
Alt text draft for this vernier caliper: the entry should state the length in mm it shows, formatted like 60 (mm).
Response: 36.5 (mm)
